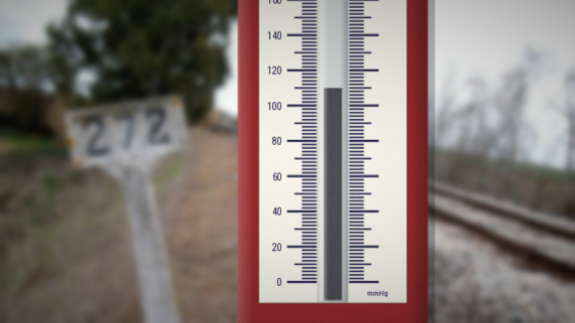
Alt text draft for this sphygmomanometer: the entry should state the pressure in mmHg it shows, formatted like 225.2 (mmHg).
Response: 110 (mmHg)
